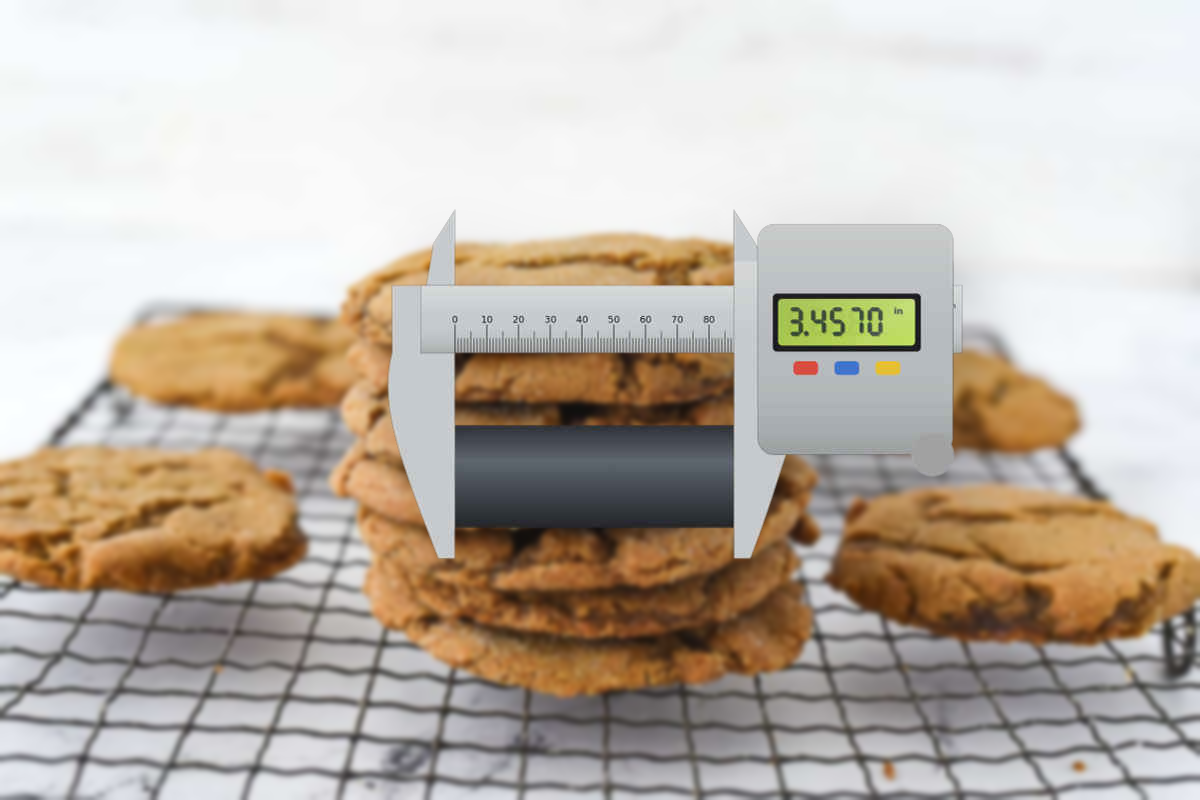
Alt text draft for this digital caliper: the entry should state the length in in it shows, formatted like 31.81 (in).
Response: 3.4570 (in)
